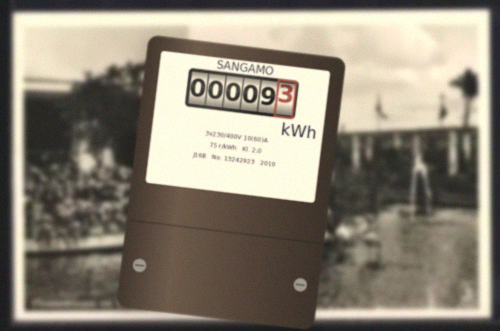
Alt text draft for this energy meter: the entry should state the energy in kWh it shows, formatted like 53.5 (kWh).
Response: 9.3 (kWh)
